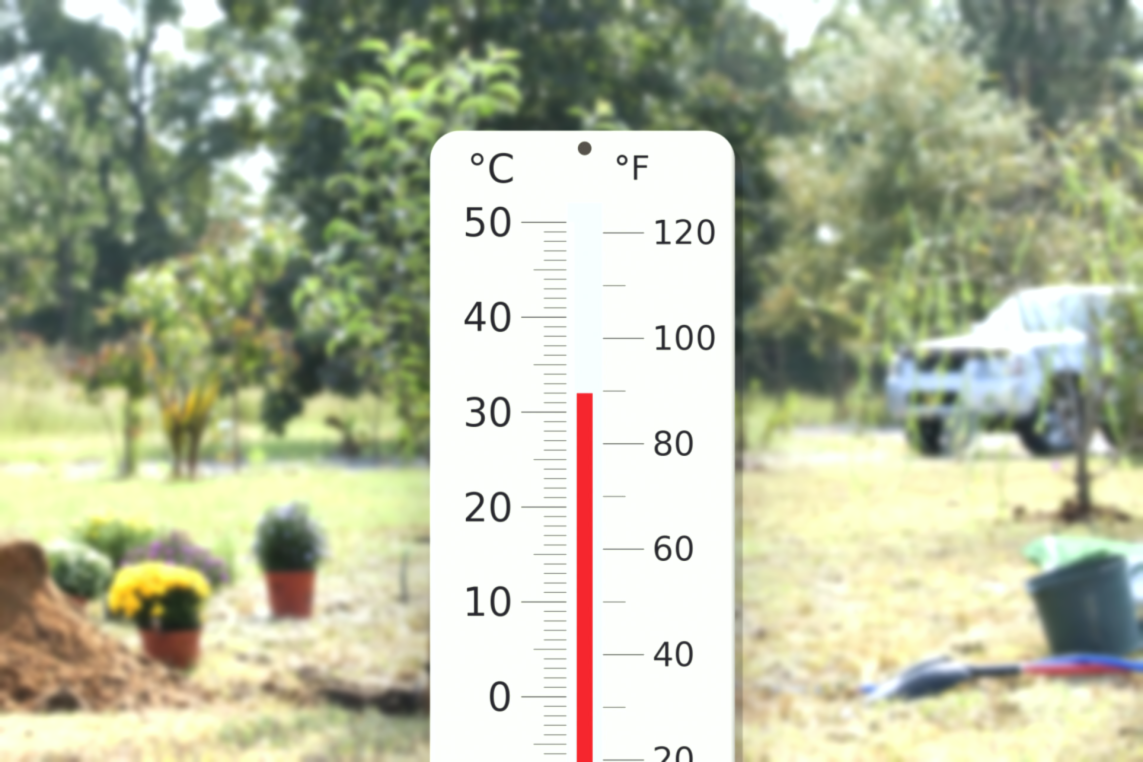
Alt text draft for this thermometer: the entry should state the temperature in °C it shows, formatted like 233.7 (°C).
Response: 32 (°C)
